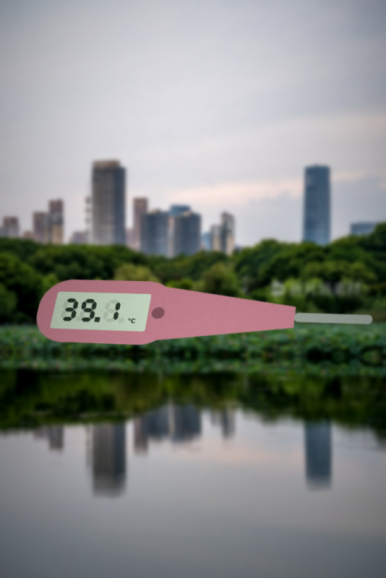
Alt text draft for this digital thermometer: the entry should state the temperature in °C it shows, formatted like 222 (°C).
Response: 39.1 (°C)
